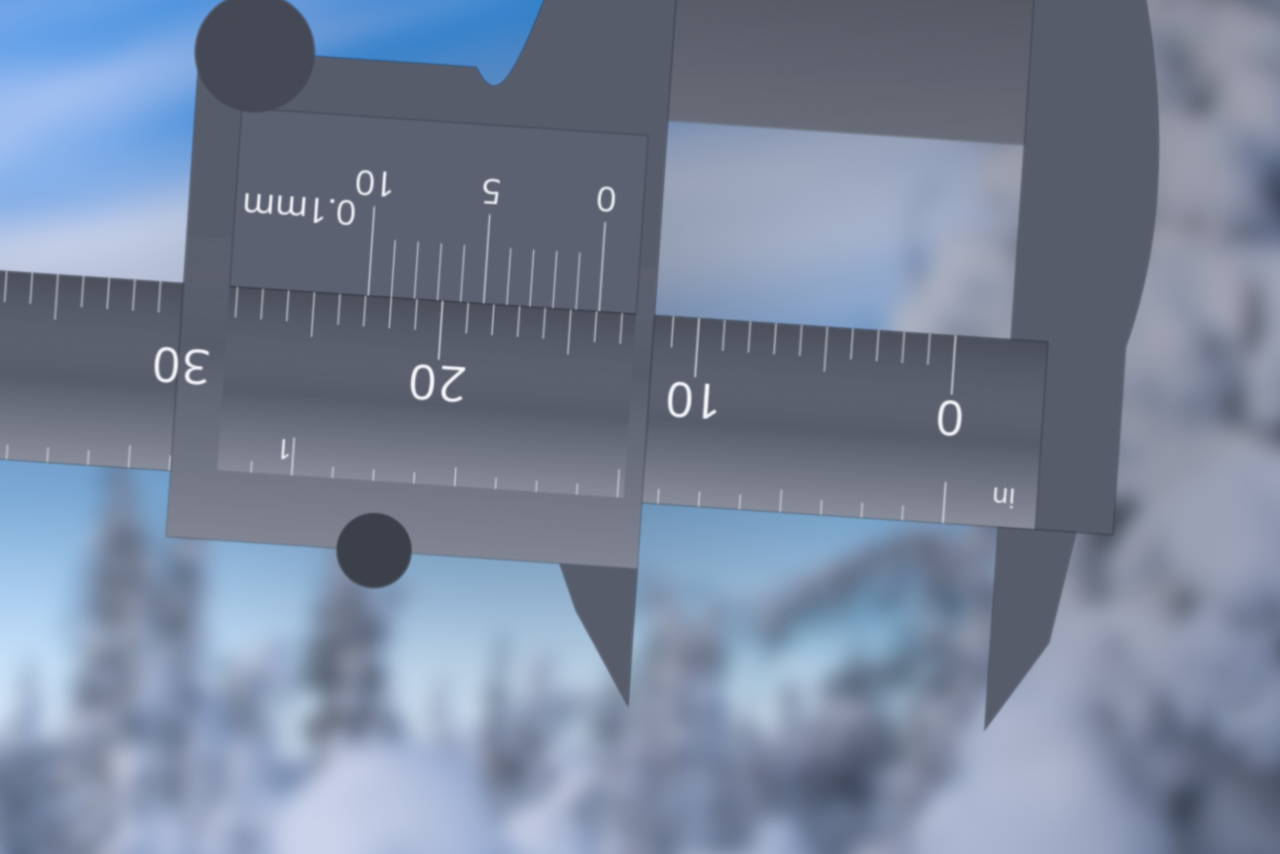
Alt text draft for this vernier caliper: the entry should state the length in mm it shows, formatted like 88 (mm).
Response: 13.9 (mm)
